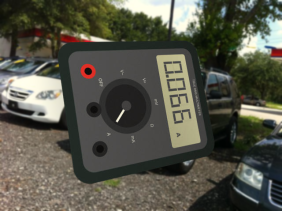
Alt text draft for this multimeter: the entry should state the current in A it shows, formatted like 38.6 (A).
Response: 0.066 (A)
